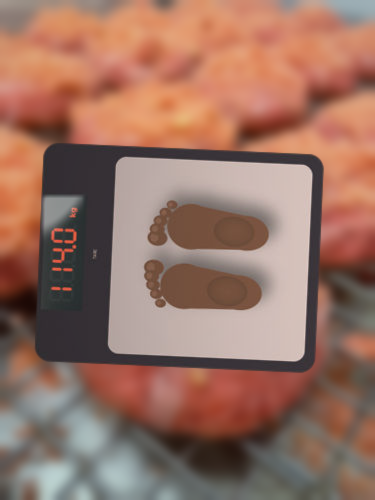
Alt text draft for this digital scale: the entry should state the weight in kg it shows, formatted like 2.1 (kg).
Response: 114.0 (kg)
